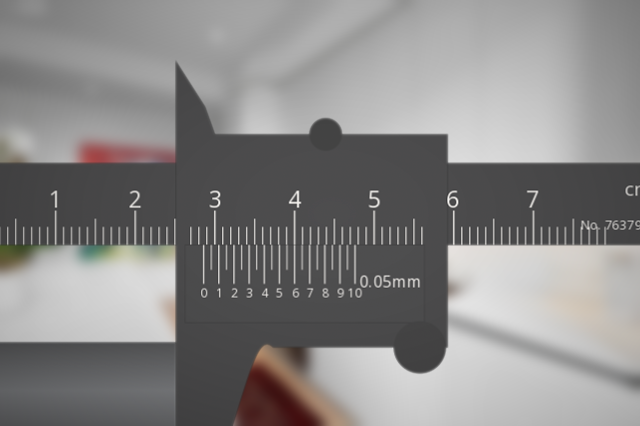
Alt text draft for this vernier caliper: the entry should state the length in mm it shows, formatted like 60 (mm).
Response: 28.6 (mm)
